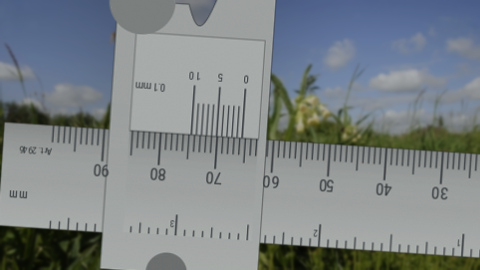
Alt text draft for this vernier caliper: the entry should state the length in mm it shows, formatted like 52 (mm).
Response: 65.6 (mm)
